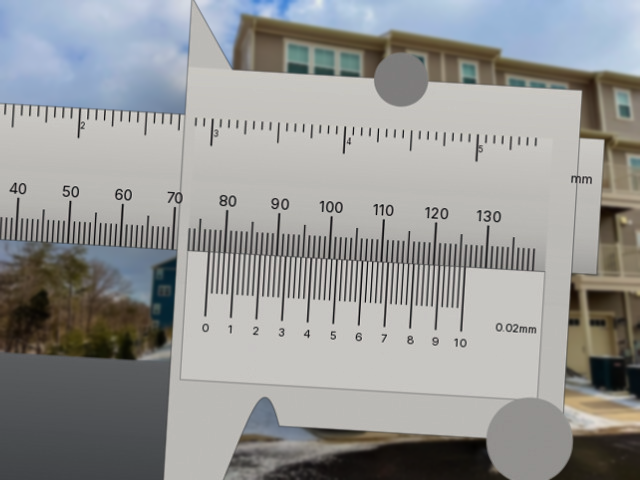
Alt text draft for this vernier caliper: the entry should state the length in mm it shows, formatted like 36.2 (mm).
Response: 77.0 (mm)
